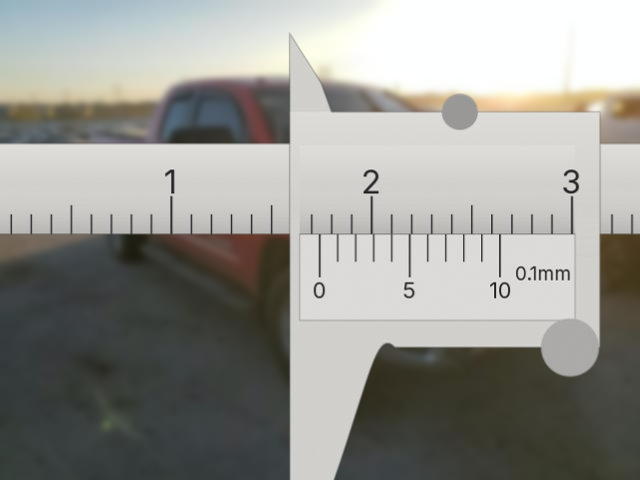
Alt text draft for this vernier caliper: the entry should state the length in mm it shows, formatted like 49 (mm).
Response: 17.4 (mm)
